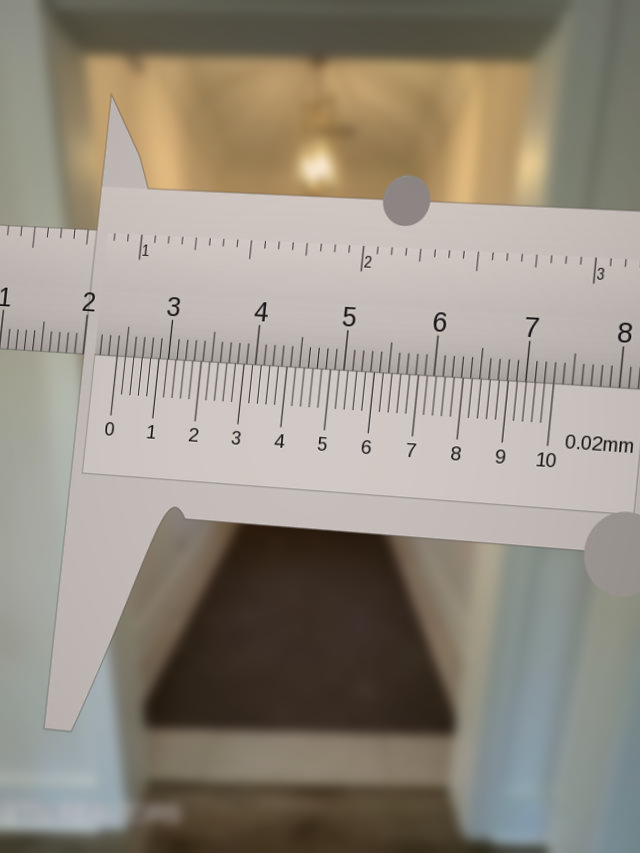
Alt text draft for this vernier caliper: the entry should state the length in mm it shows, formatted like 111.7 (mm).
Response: 24.0 (mm)
